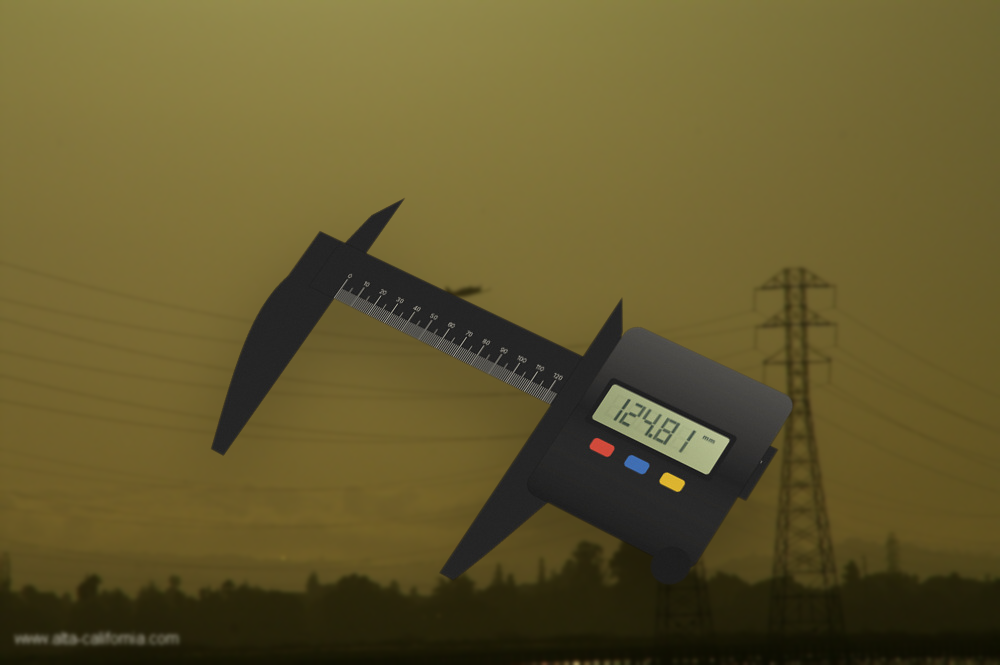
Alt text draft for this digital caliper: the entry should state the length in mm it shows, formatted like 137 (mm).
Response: 124.81 (mm)
